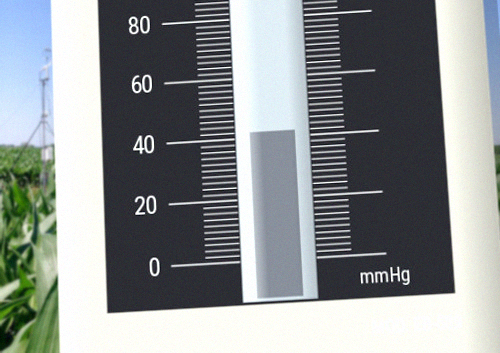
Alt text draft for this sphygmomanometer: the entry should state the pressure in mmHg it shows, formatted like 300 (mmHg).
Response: 42 (mmHg)
